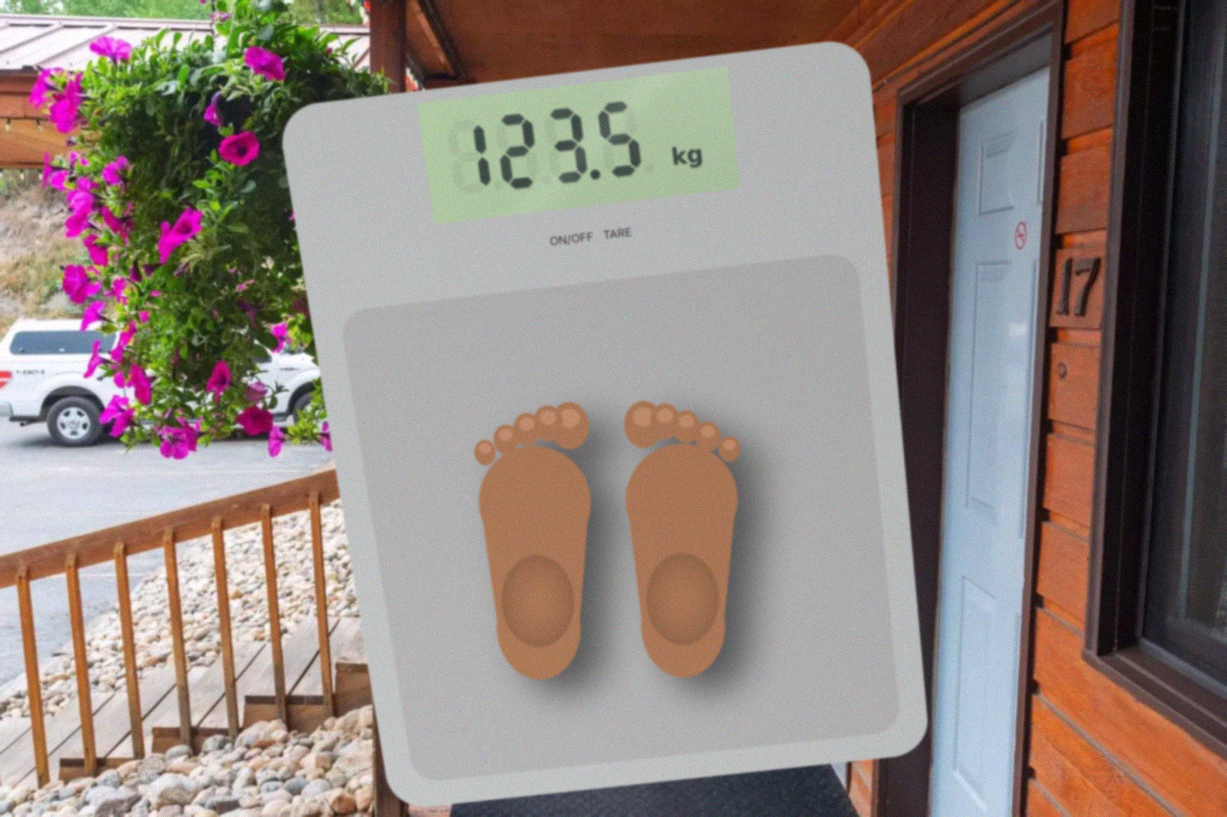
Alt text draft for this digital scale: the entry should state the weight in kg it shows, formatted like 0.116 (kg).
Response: 123.5 (kg)
